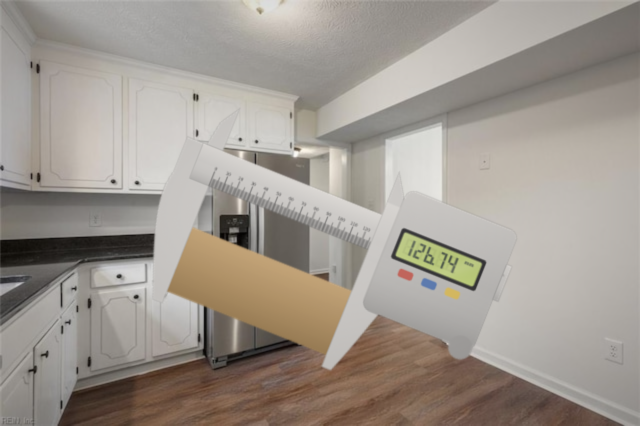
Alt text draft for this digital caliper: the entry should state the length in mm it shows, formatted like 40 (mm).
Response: 126.74 (mm)
